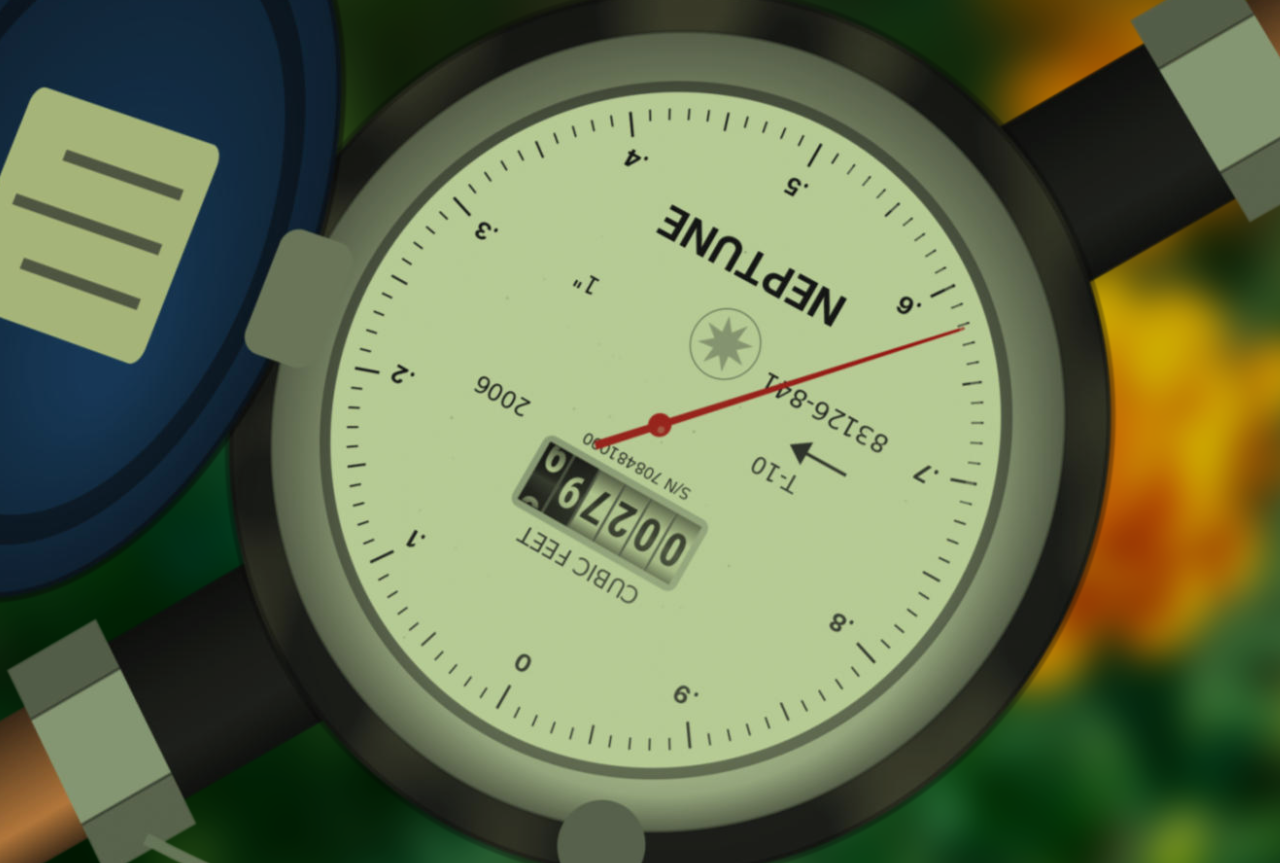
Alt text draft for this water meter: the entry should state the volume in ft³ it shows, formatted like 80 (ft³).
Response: 2798.62 (ft³)
